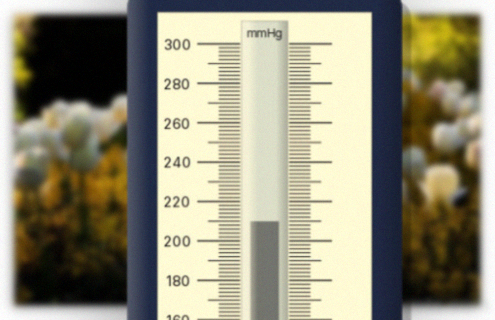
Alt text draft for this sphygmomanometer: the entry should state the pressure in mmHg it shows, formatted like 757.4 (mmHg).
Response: 210 (mmHg)
